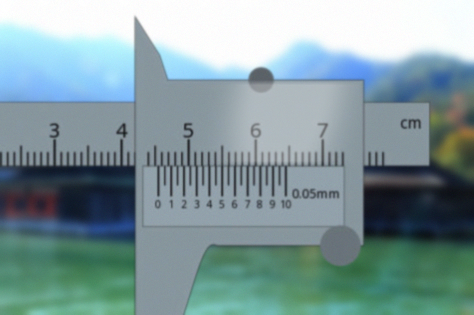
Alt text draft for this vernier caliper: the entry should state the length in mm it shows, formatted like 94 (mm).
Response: 45.5 (mm)
